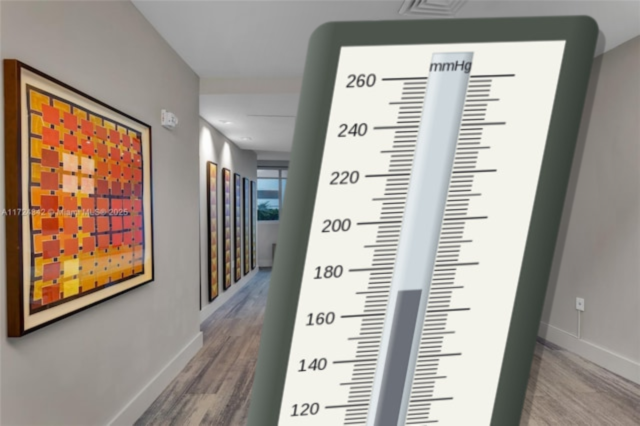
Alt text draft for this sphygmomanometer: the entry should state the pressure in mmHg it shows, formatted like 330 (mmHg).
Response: 170 (mmHg)
